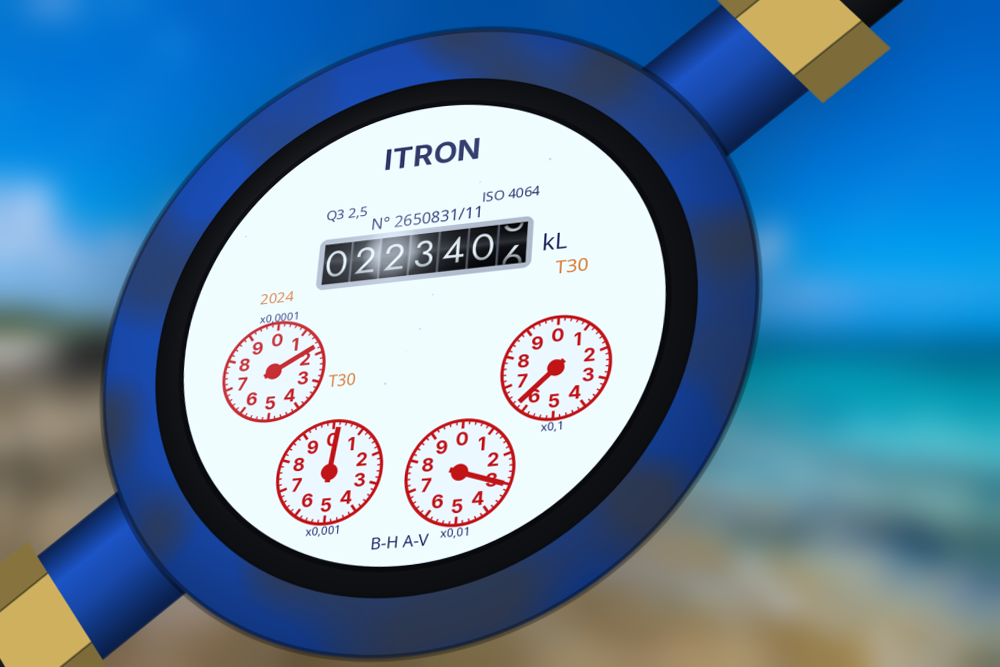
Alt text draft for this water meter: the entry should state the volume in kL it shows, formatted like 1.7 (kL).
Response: 223405.6301 (kL)
